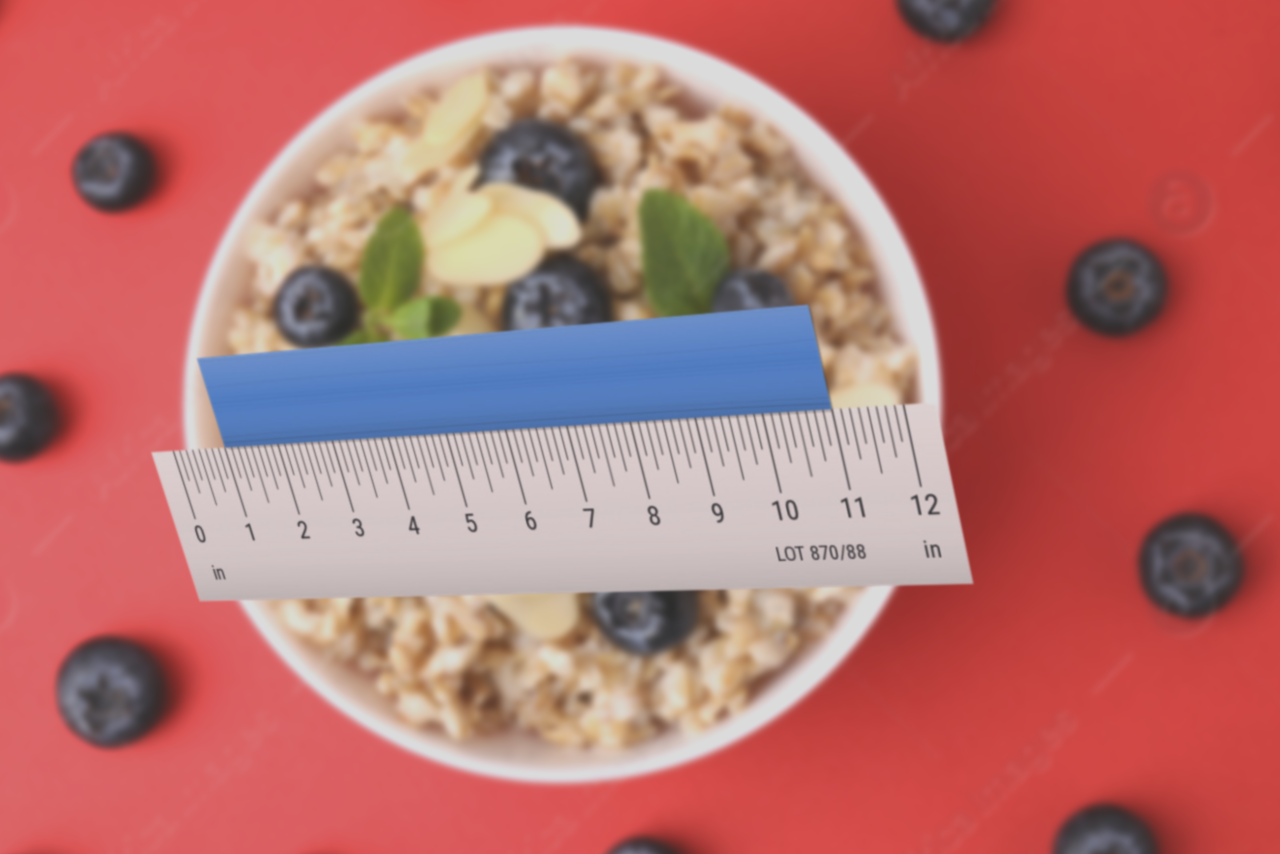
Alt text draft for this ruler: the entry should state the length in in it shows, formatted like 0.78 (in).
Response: 10 (in)
